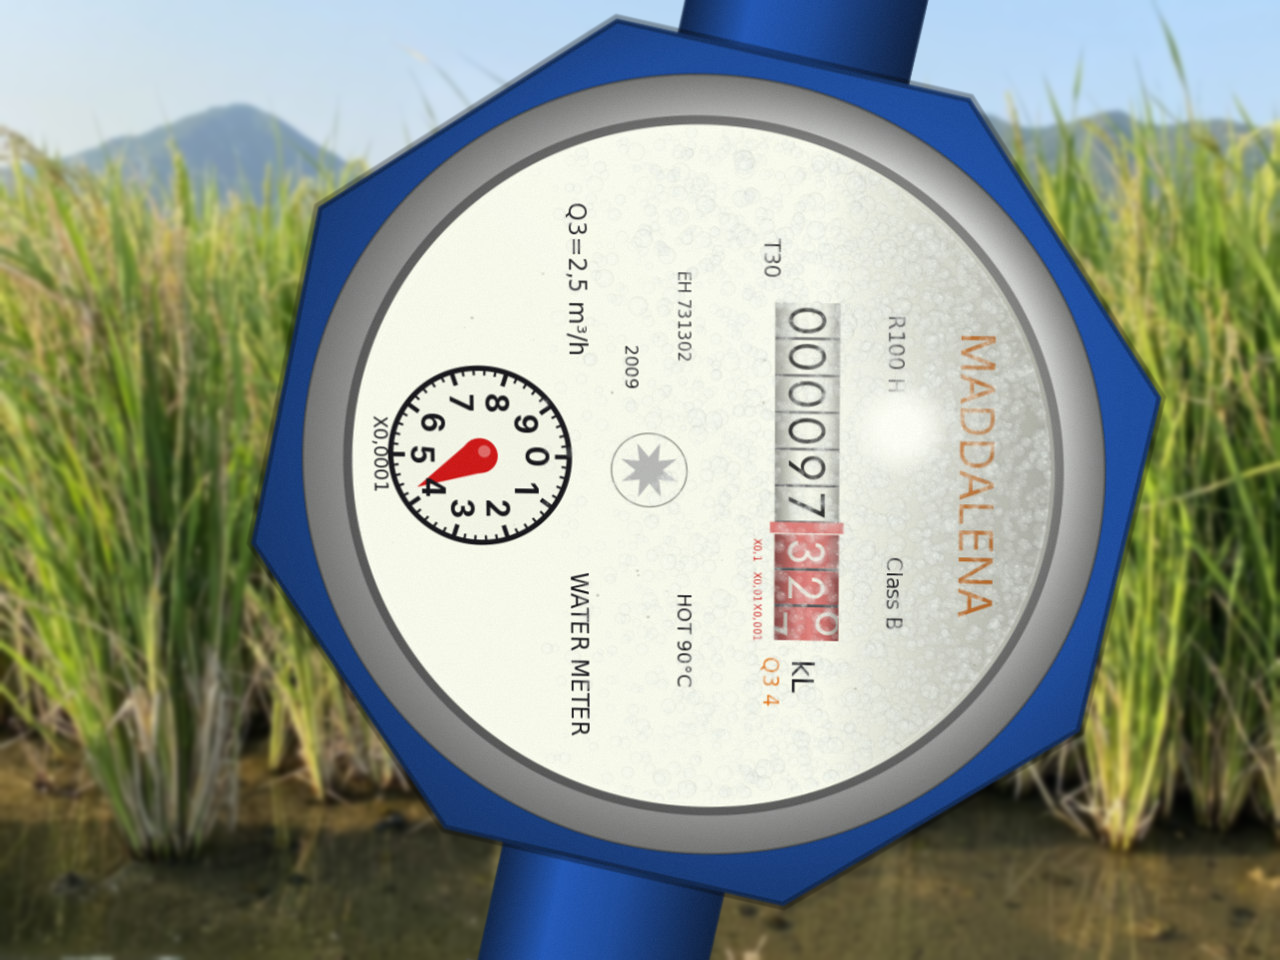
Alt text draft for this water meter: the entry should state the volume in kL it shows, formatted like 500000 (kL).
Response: 97.3264 (kL)
